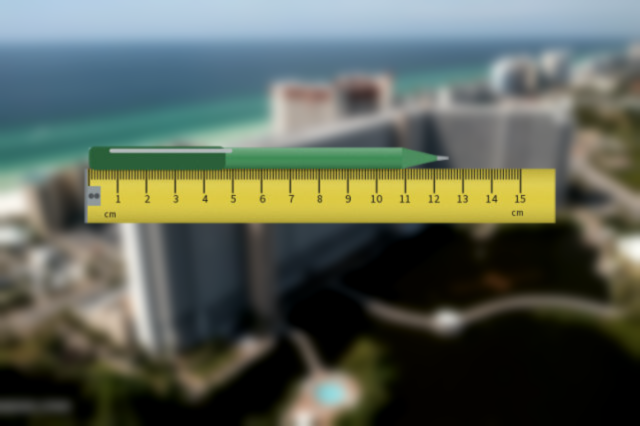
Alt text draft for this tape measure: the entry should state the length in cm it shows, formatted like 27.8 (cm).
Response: 12.5 (cm)
